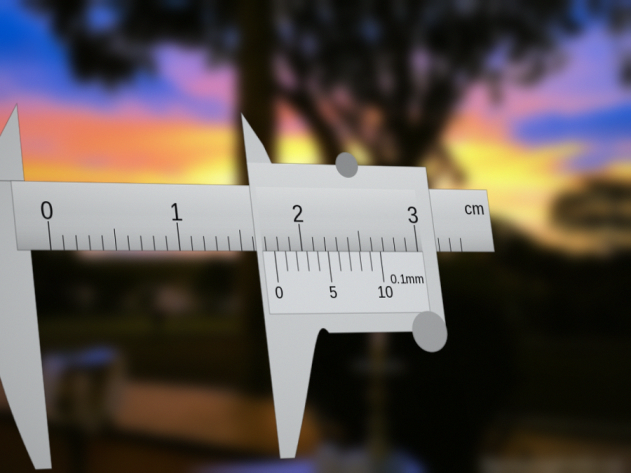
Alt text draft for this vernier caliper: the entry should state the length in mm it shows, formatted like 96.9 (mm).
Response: 17.7 (mm)
